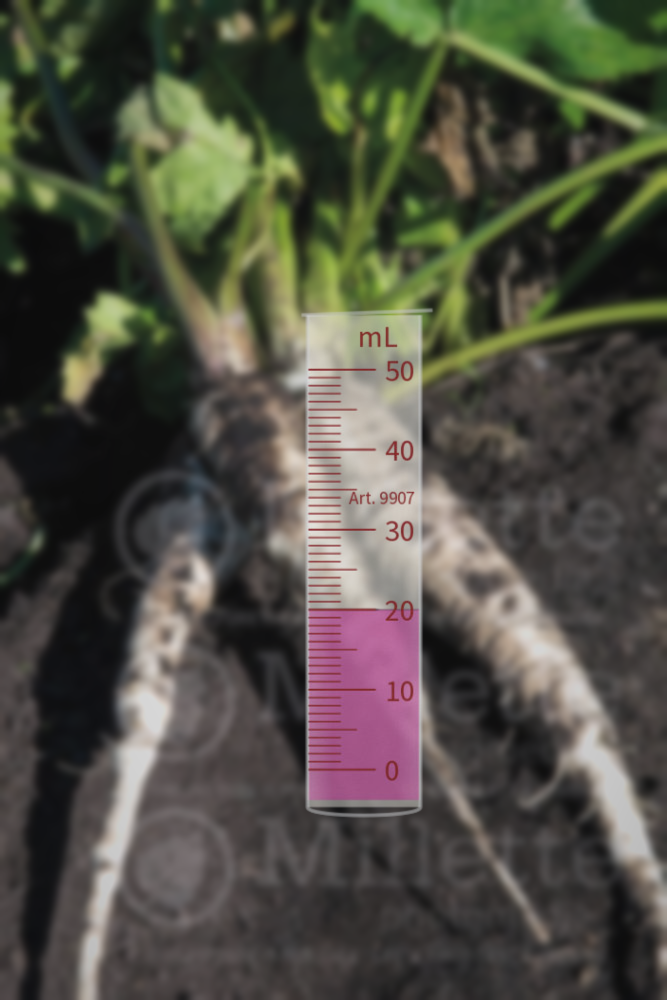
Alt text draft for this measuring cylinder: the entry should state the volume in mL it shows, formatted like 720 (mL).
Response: 20 (mL)
